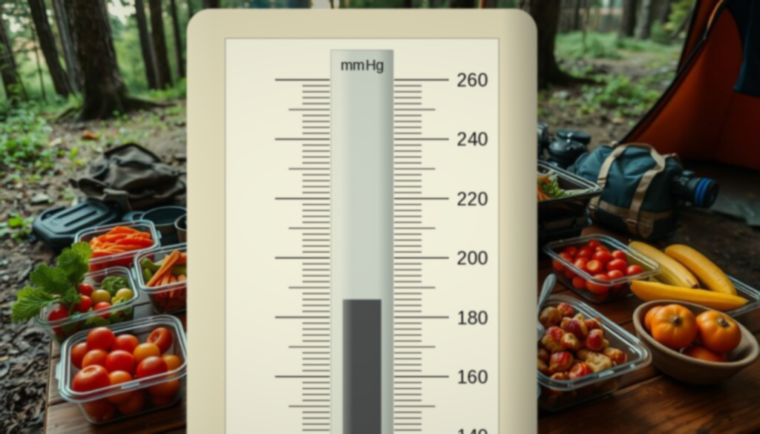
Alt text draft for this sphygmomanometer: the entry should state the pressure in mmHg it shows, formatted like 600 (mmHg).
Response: 186 (mmHg)
